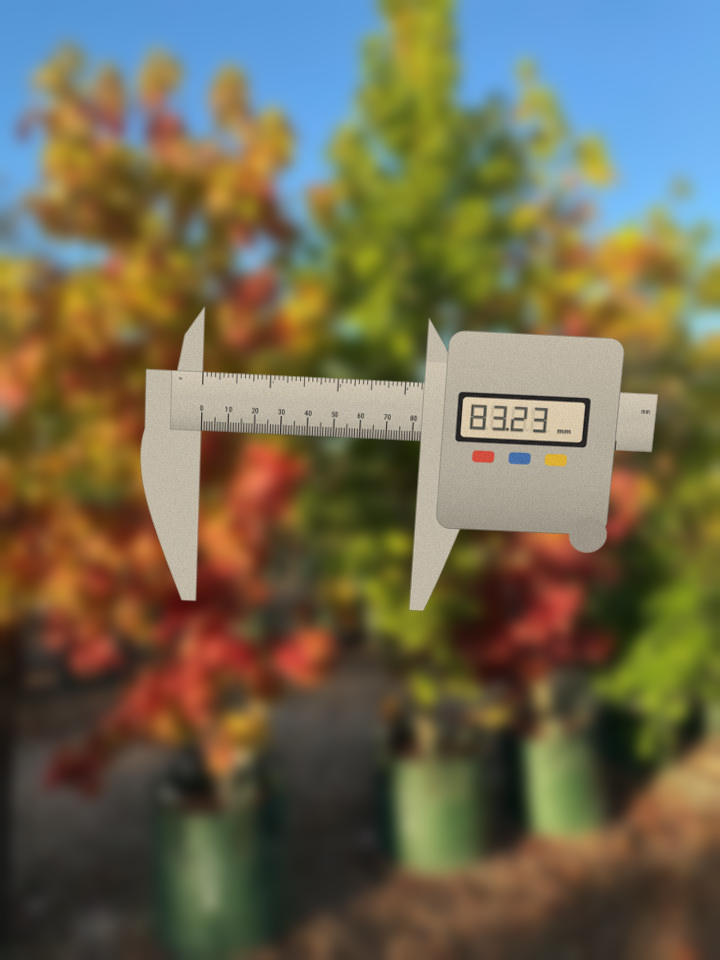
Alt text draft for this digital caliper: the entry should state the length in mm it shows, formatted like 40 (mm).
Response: 83.23 (mm)
